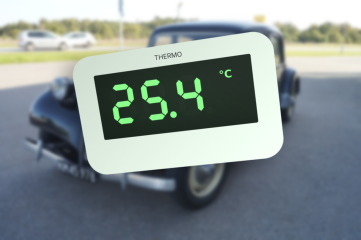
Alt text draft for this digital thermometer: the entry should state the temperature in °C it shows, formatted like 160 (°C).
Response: 25.4 (°C)
